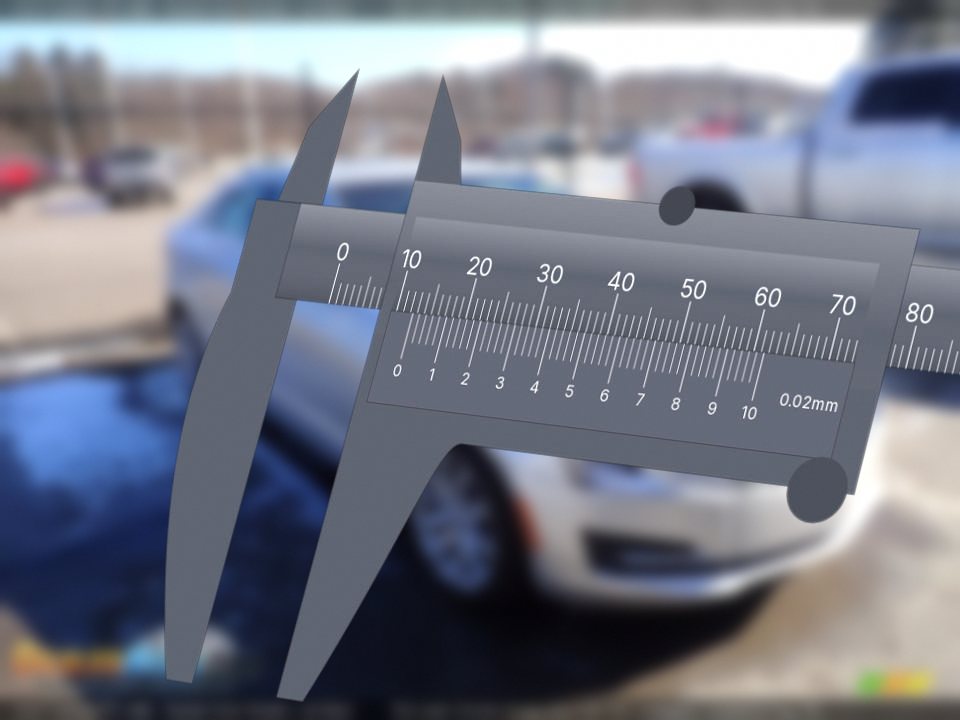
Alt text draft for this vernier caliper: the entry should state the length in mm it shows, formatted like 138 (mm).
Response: 12.4 (mm)
